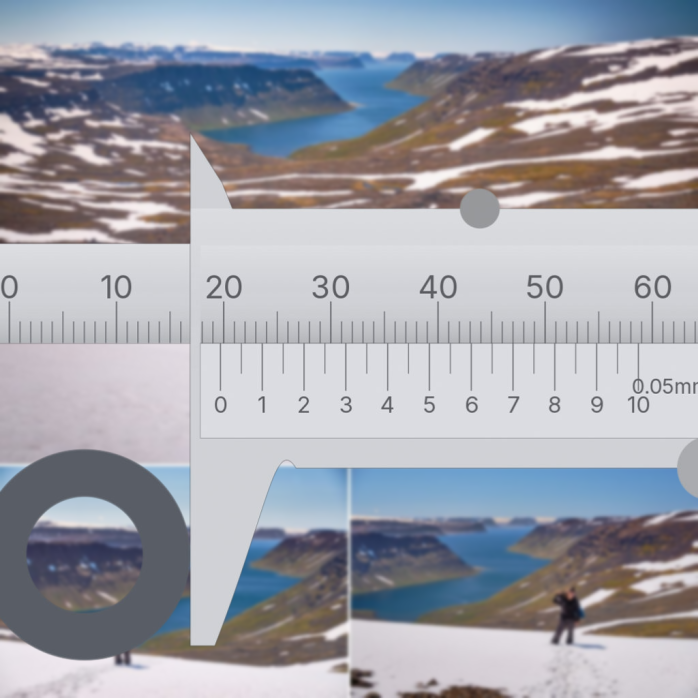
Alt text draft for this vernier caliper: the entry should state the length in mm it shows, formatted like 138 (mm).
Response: 19.7 (mm)
